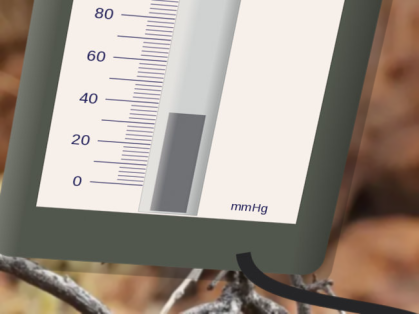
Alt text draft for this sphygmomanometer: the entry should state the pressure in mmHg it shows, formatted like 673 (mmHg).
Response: 36 (mmHg)
